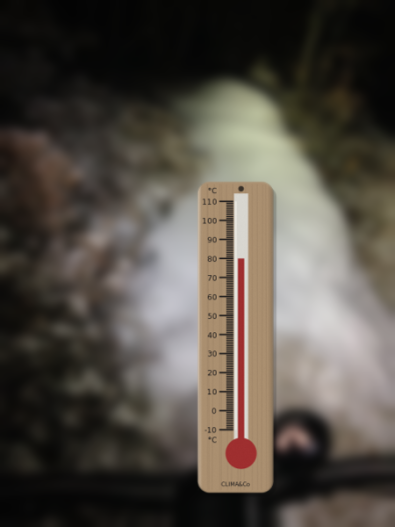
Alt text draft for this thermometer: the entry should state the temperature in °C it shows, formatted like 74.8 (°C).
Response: 80 (°C)
